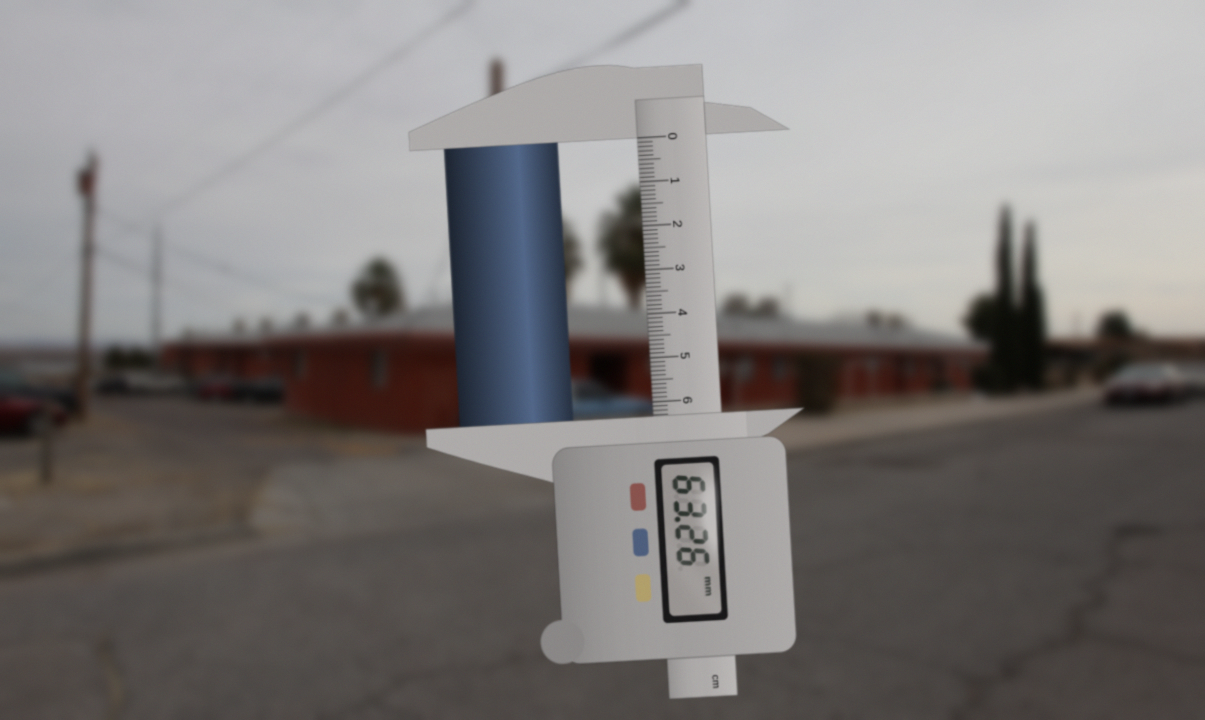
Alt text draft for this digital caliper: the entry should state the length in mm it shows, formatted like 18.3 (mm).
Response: 63.26 (mm)
